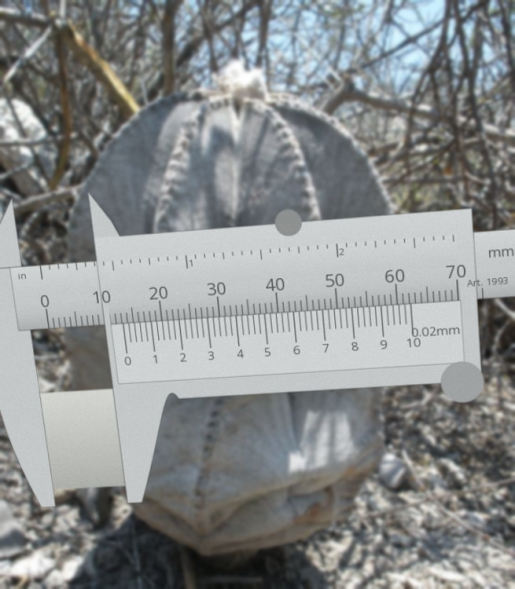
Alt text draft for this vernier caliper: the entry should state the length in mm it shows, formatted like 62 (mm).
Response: 13.2 (mm)
